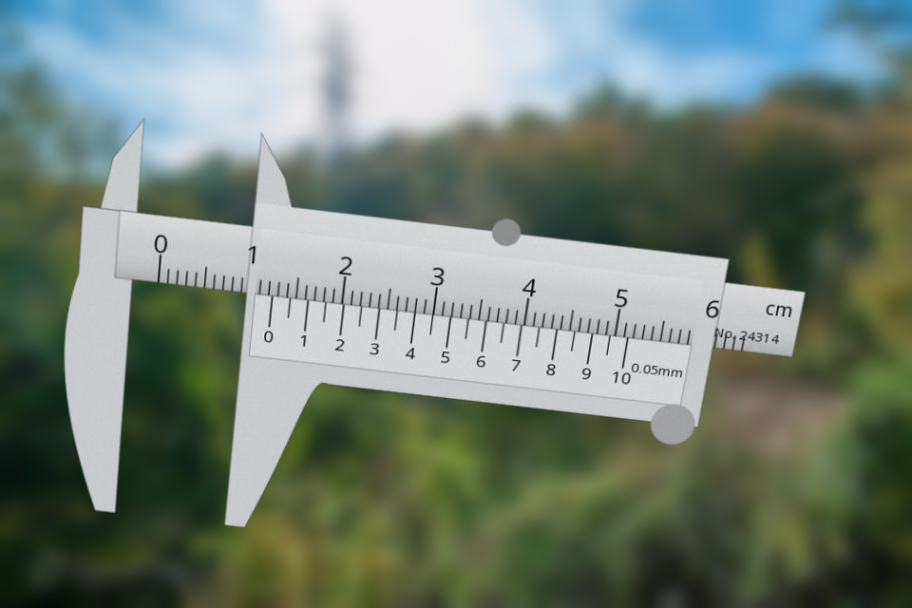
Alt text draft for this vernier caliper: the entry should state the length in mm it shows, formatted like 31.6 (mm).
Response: 12.4 (mm)
